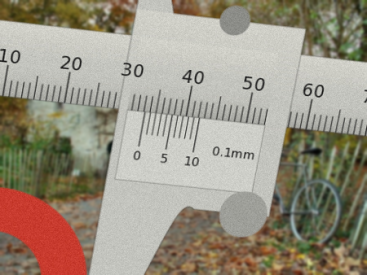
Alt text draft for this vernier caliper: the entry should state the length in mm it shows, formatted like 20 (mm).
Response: 33.2 (mm)
